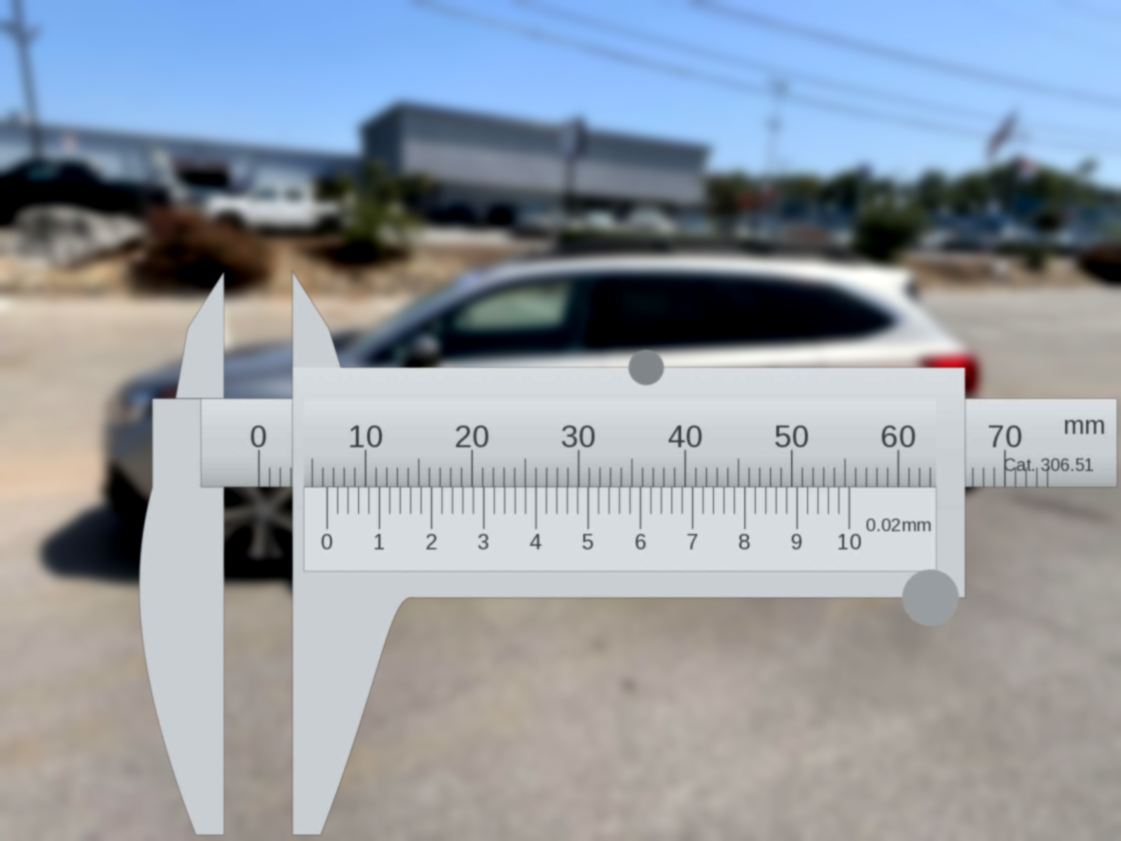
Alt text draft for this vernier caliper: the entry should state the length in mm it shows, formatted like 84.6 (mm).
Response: 6.4 (mm)
